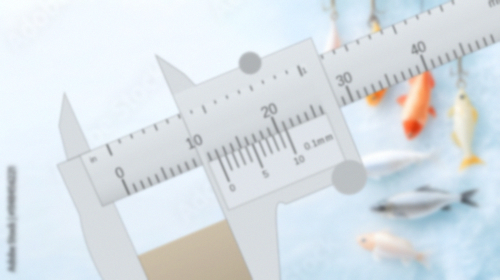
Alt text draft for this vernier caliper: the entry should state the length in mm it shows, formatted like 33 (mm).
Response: 12.0 (mm)
